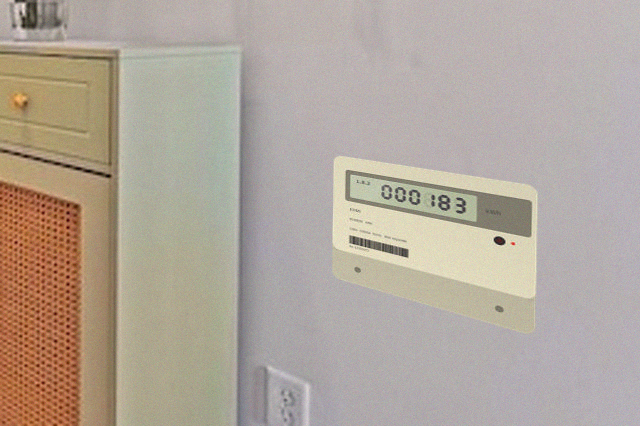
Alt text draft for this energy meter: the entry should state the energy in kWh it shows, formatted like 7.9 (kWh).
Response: 183 (kWh)
